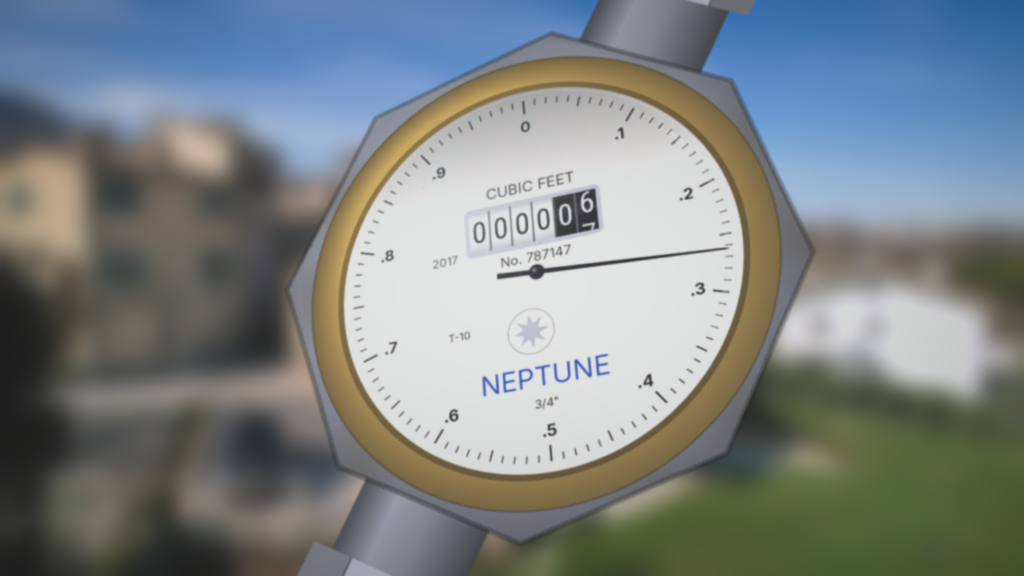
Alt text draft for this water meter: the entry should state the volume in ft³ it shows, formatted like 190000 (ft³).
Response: 6.26 (ft³)
